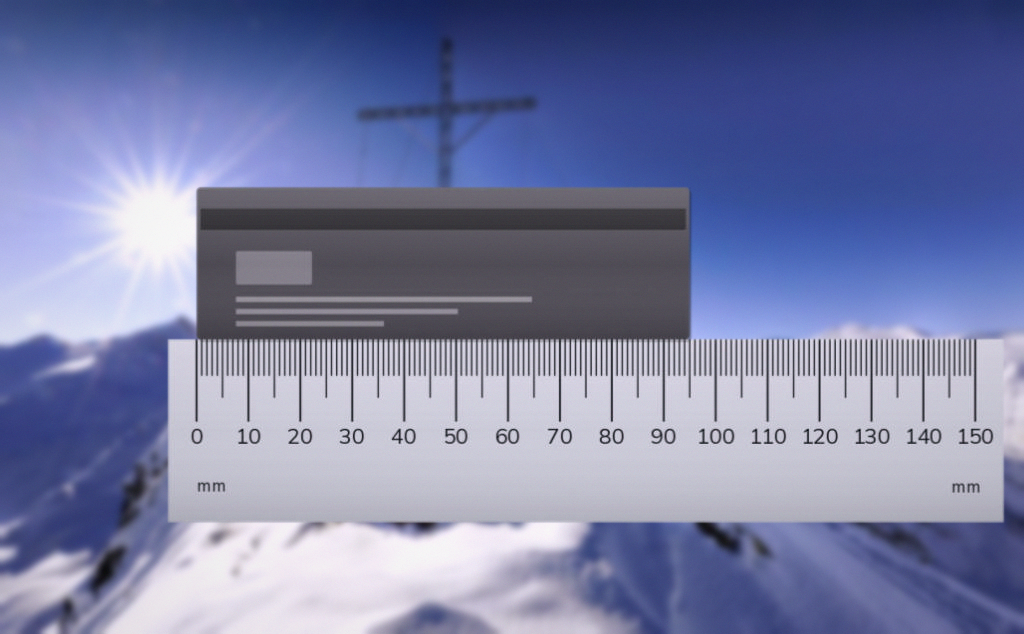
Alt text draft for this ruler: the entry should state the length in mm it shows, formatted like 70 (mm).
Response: 95 (mm)
